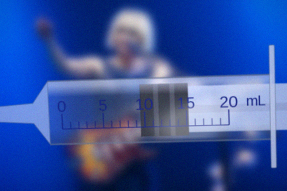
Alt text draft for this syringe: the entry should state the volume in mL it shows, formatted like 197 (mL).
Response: 9.5 (mL)
